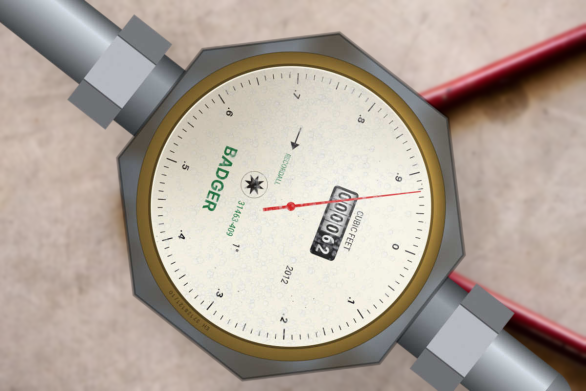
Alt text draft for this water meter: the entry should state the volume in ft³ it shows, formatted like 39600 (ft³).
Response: 61.92 (ft³)
